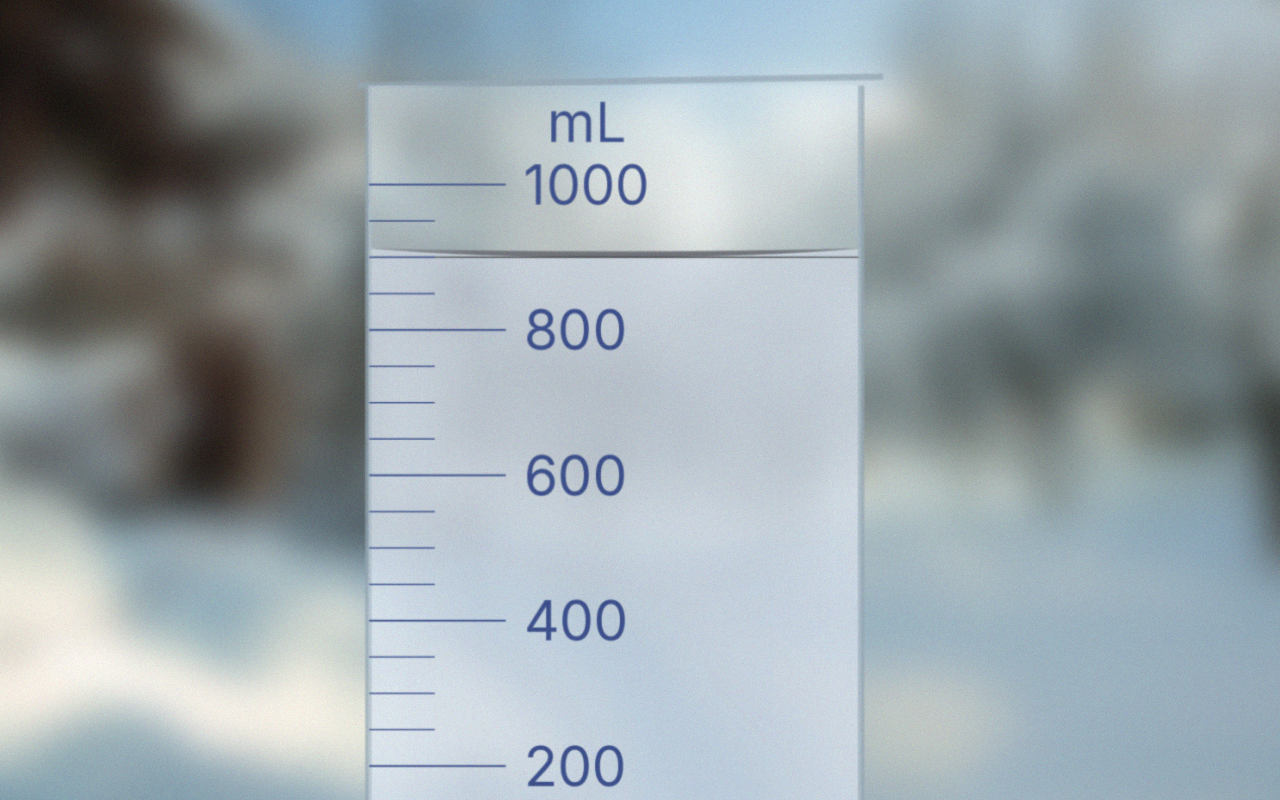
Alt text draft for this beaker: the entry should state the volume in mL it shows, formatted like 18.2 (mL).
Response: 900 (mL)
